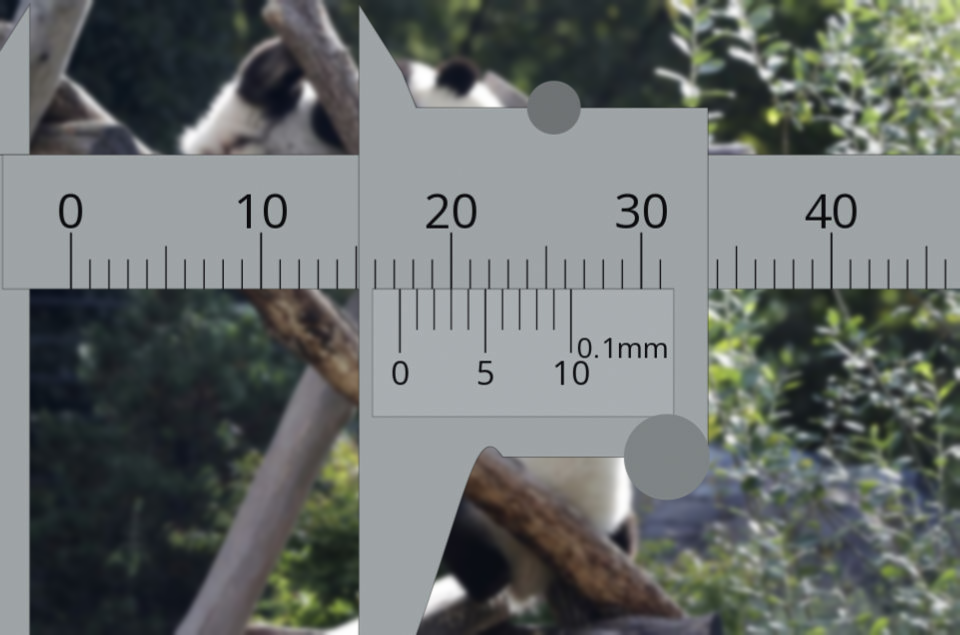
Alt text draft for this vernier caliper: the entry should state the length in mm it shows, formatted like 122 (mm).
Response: 17.3 (mm)
